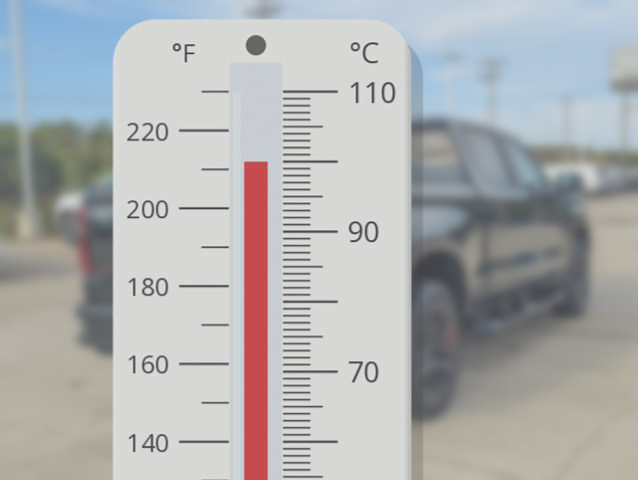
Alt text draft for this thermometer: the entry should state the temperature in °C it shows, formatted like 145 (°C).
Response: 100 (°C)
